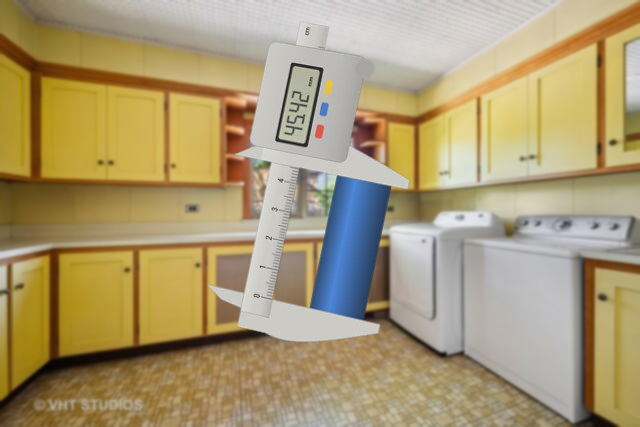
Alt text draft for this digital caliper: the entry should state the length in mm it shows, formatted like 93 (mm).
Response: 45.42 (mm)
